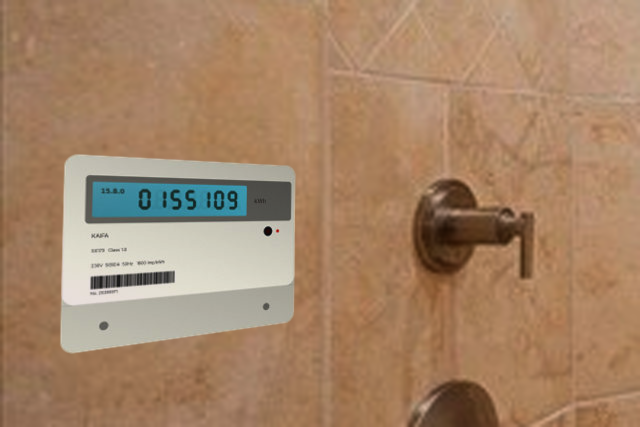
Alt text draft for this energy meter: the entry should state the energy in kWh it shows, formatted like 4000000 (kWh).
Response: 155109 (kWh)
